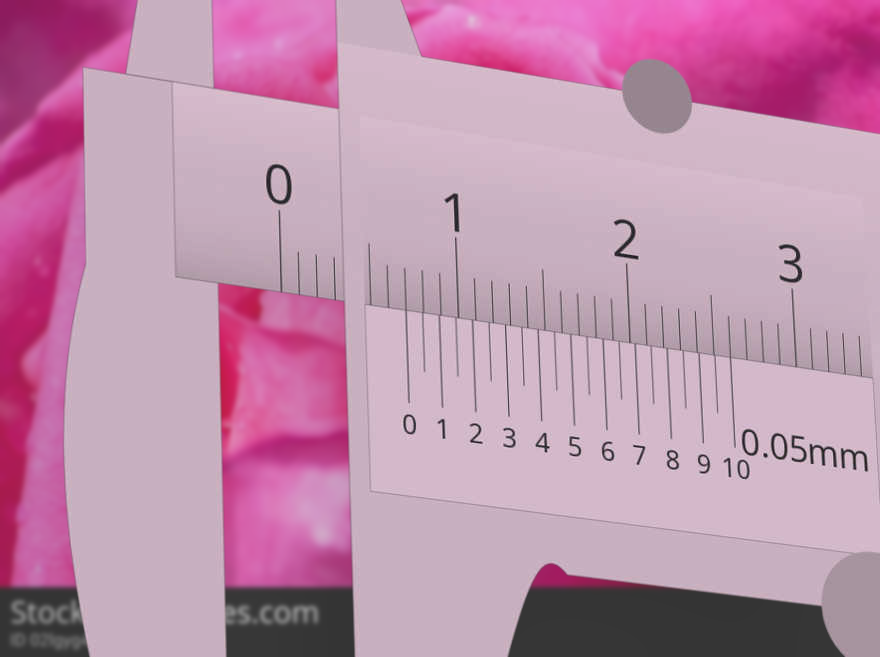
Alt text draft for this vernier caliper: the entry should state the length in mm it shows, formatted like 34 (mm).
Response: 7.0 (mm)
